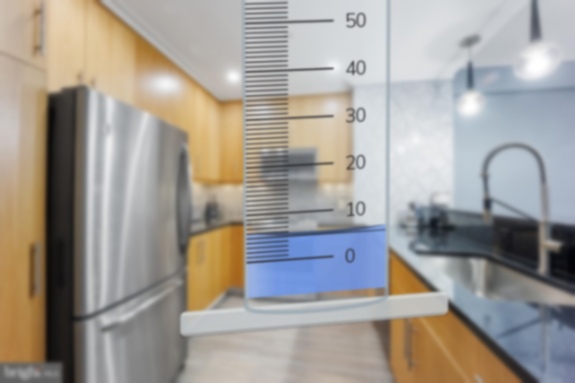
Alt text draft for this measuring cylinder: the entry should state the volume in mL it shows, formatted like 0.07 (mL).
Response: 5 (mL)
